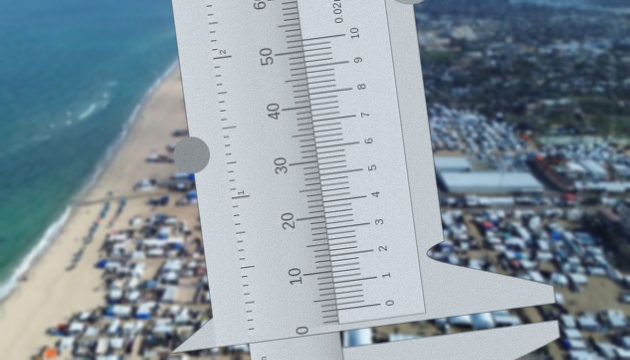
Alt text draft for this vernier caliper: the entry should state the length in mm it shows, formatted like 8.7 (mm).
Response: 3.0 (mm)
